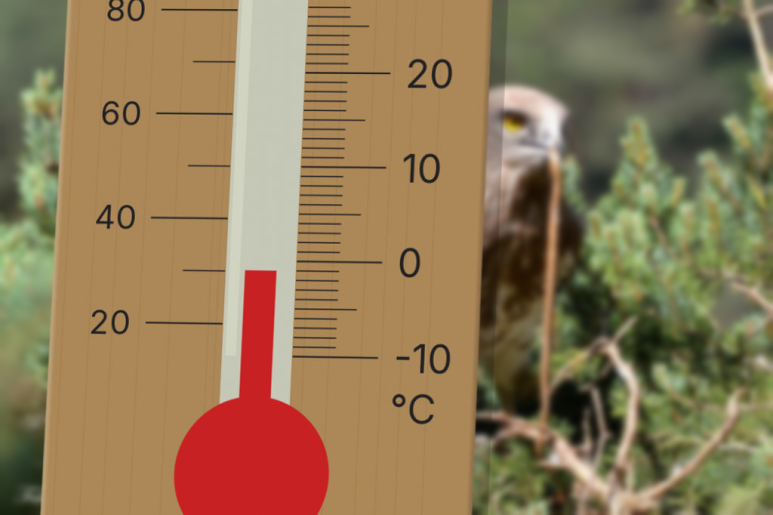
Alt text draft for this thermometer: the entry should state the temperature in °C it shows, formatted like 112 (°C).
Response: -1 (°C)
